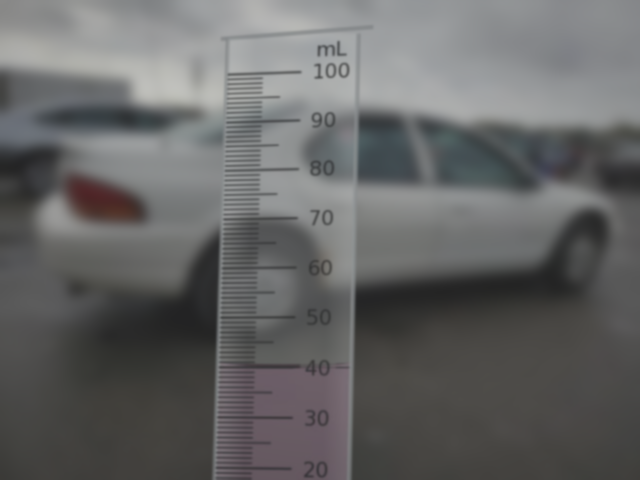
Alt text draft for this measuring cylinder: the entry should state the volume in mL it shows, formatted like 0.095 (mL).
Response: 40 (mL)
